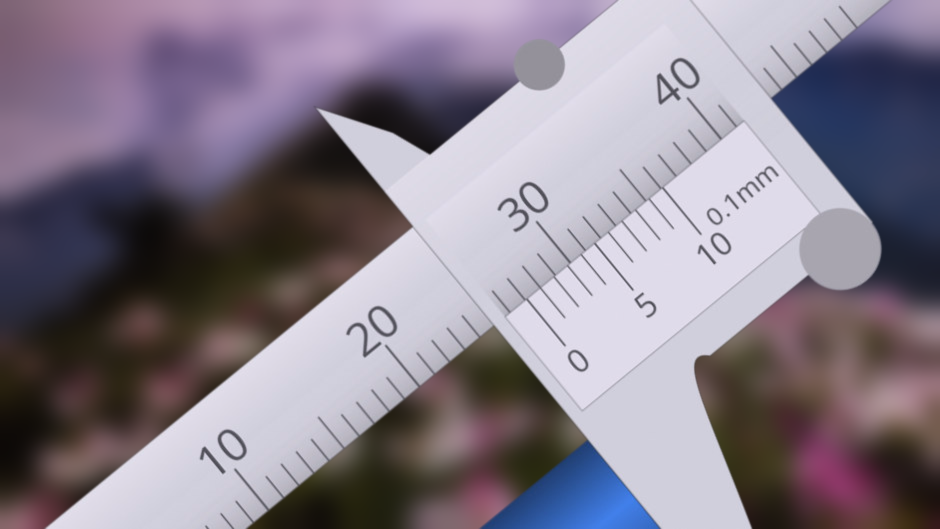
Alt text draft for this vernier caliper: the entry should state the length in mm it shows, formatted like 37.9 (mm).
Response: 27.1 (mm)
